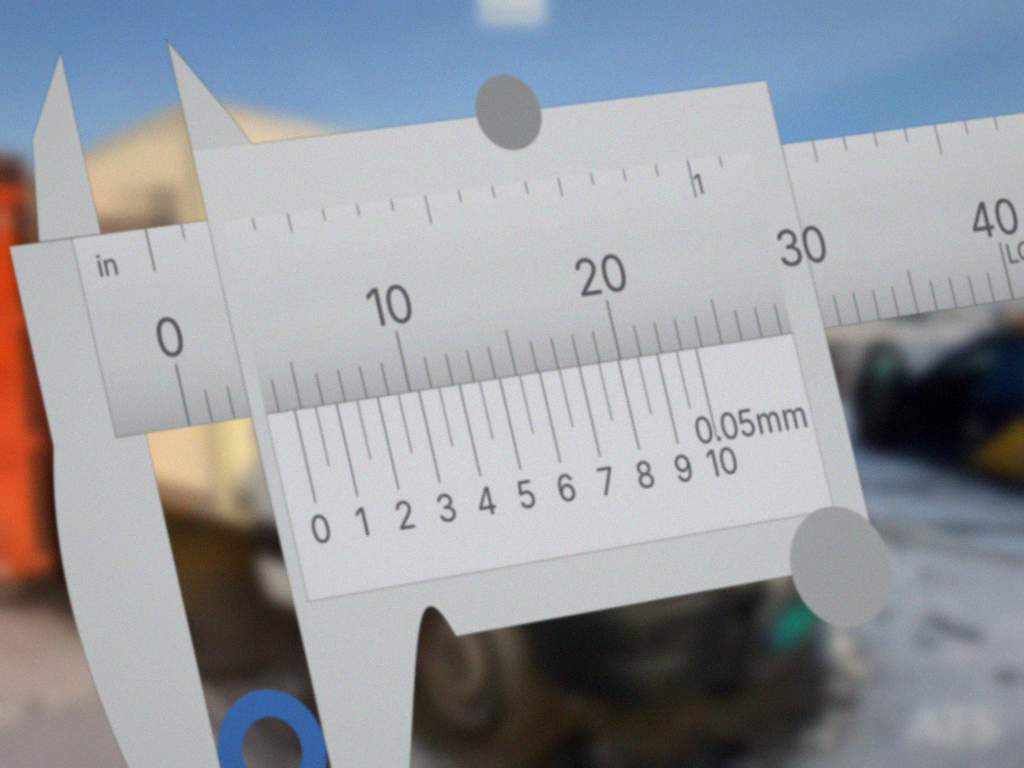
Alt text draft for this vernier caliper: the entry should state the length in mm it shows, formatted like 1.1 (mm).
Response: 4.7 (mm)
